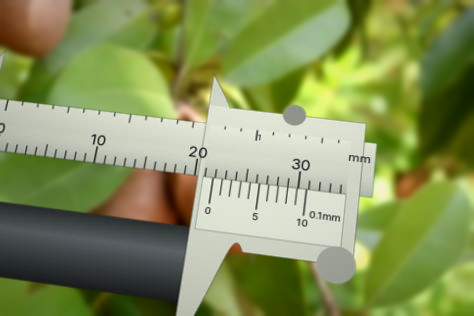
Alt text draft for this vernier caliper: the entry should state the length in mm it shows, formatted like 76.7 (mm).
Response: 21.8 (mm)
